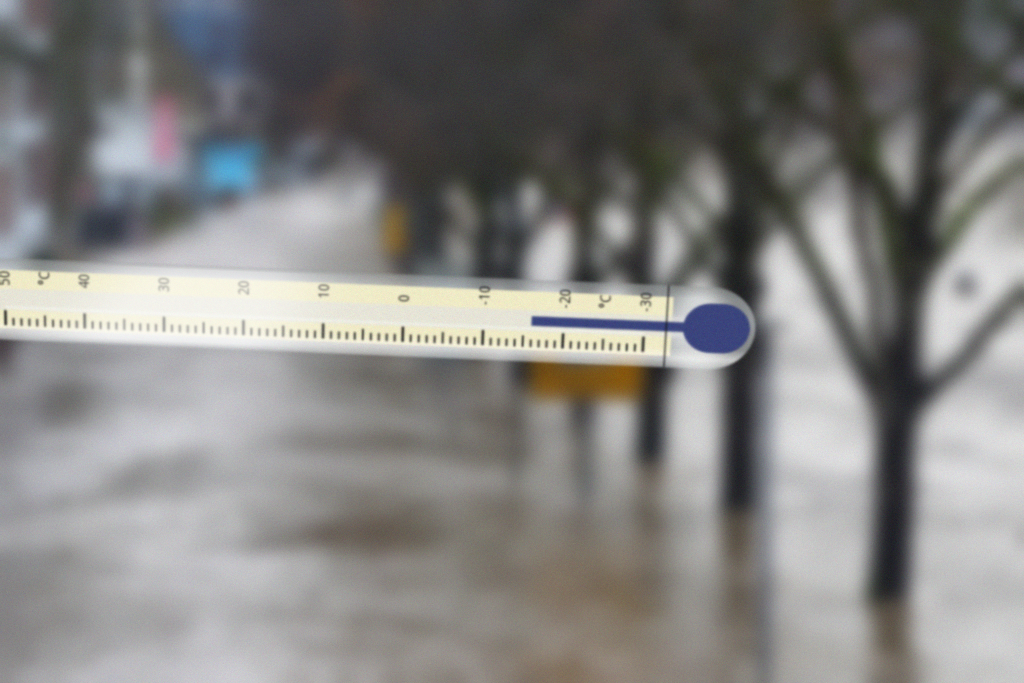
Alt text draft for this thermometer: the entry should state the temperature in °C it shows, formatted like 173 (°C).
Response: -16 (°C)
